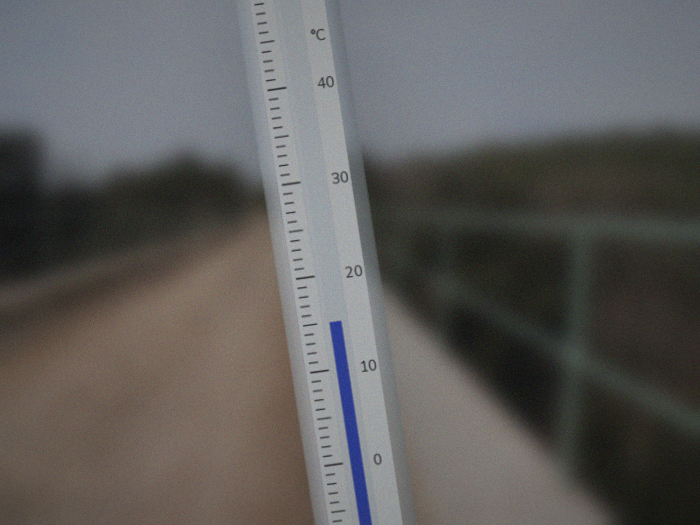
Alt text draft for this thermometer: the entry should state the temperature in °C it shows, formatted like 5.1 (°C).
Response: 15 (°C)
